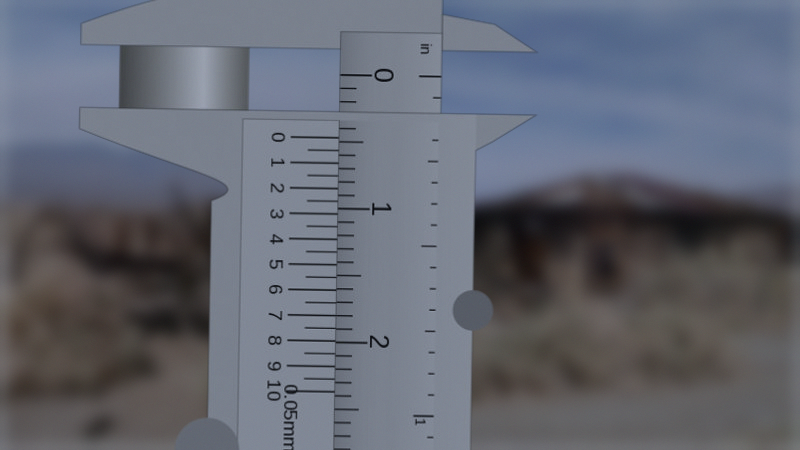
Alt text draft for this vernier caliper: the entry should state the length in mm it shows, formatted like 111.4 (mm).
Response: 4.7 (mm)
